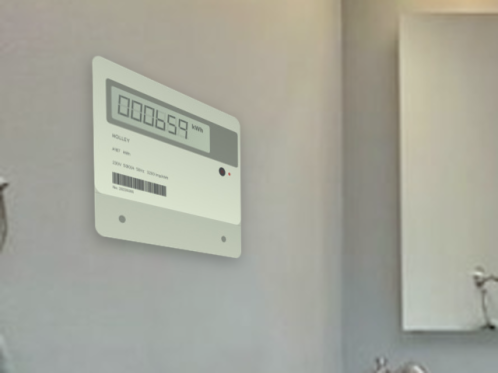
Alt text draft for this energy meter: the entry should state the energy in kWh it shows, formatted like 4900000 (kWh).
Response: 659 (kWh)
